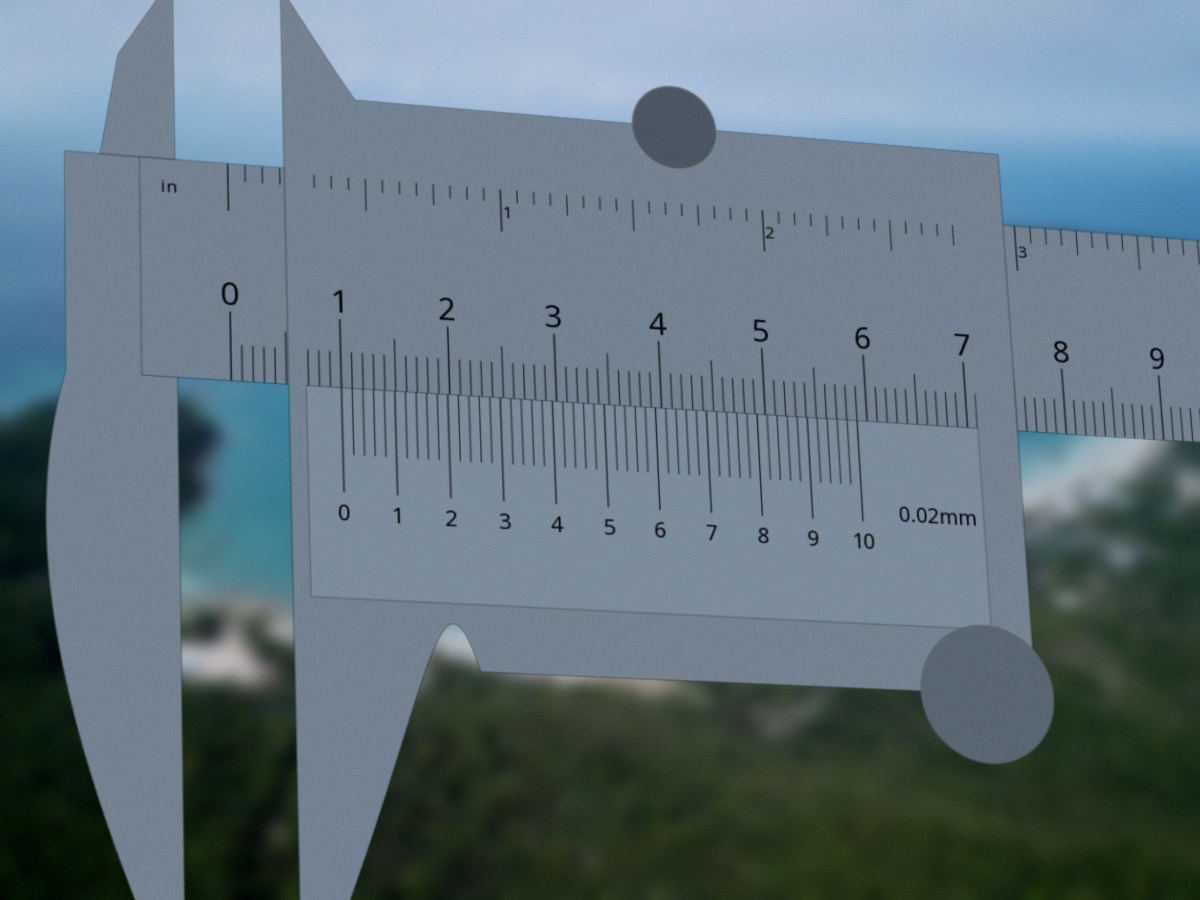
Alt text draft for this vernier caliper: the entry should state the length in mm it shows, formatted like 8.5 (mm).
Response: 10.0 (mm)
